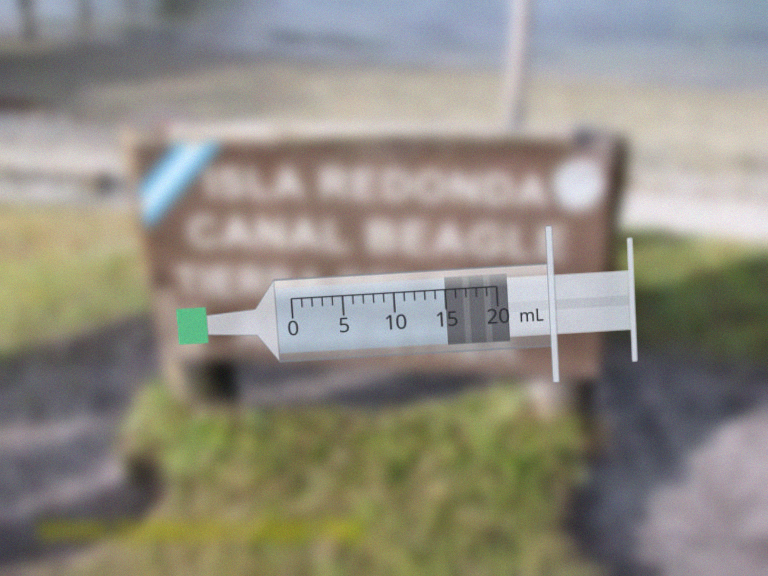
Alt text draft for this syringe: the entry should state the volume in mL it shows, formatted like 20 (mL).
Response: 15 (mL)
